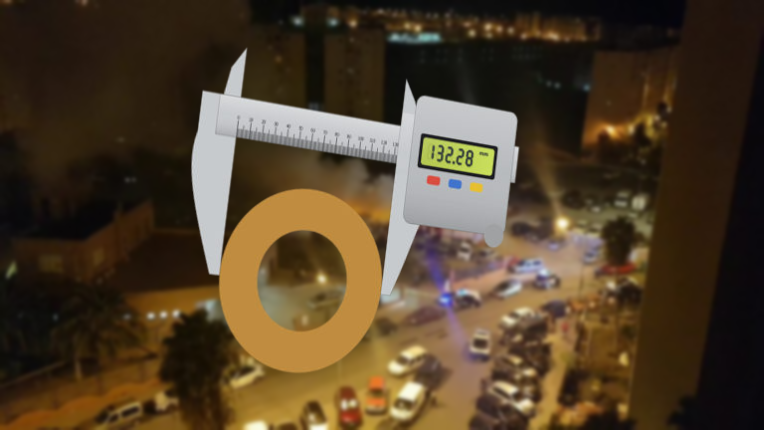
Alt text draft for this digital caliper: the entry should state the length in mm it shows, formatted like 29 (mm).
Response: 132.28 (mm)
